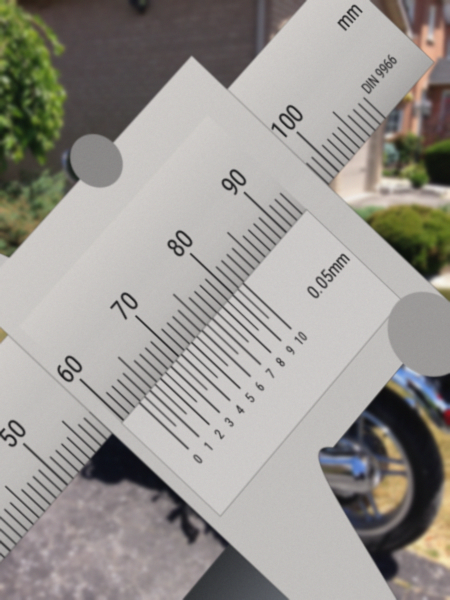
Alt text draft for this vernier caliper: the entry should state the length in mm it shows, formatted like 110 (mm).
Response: 62.8 (mm)
